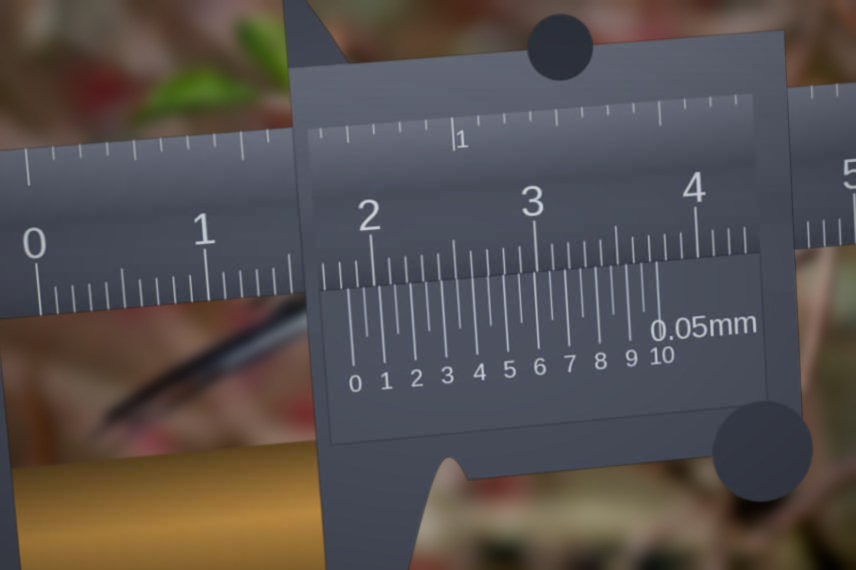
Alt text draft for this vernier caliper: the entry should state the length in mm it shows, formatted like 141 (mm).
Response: 18.4 (mm)
